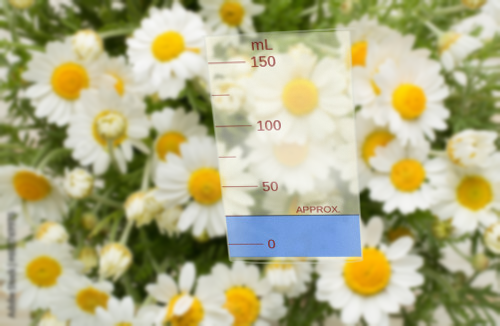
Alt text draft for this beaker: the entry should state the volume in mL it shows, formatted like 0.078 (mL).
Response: 25 (mL)
